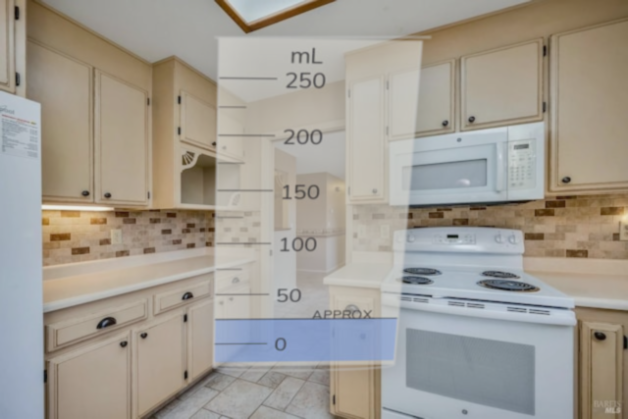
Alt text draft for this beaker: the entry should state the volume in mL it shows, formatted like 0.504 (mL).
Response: 25 (mL)
